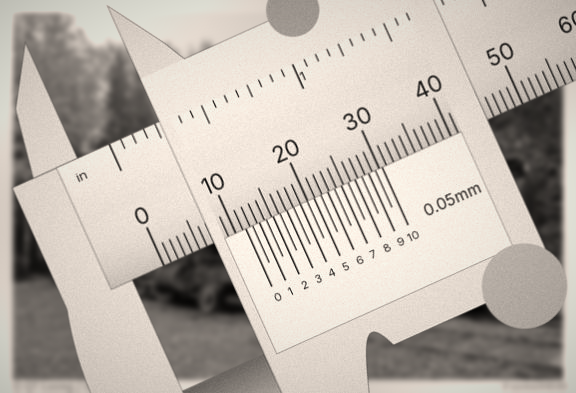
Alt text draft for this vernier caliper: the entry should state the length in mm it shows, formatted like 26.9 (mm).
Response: 11.4 (mm)
